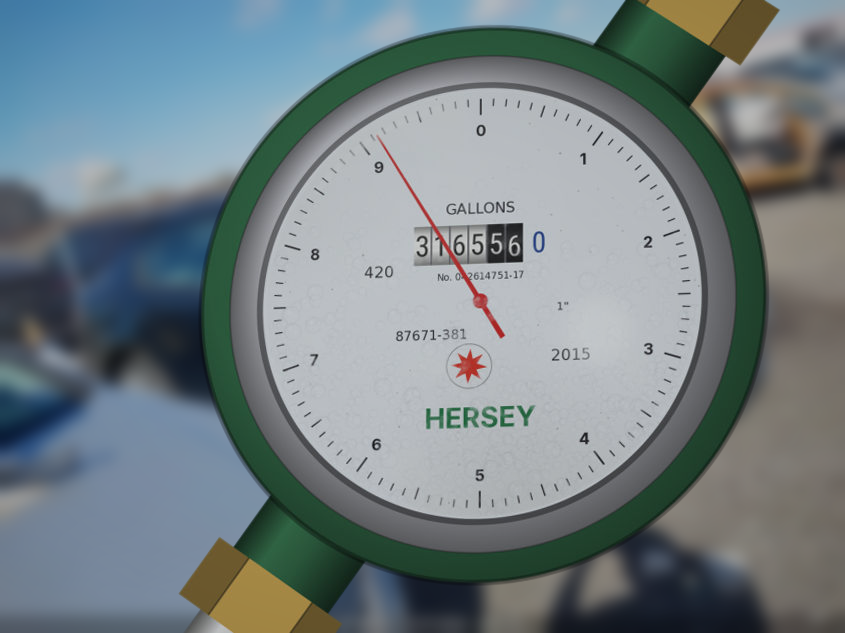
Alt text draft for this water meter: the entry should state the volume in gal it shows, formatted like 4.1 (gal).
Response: 3165559.1 (gal)
